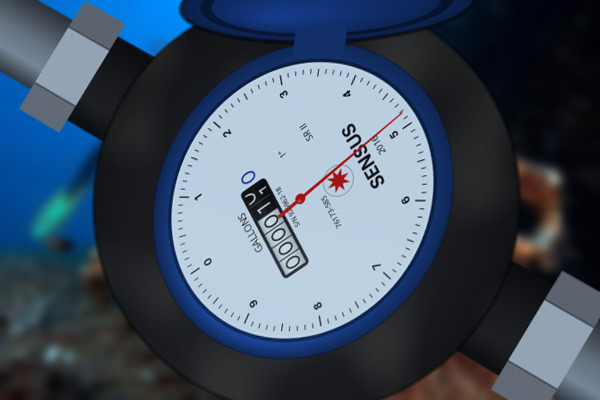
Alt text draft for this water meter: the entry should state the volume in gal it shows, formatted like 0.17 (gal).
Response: 104.8 (gal)
